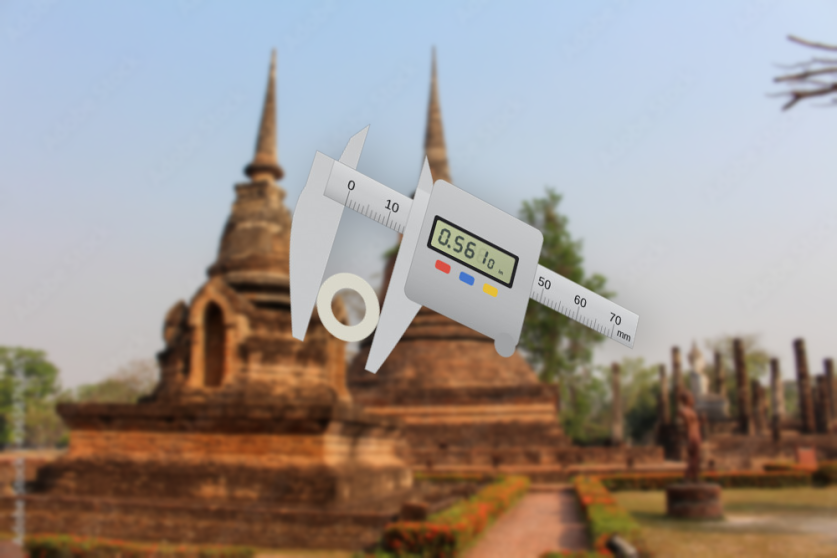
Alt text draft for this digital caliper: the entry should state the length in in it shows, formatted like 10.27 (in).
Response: 0.5610 (in)
